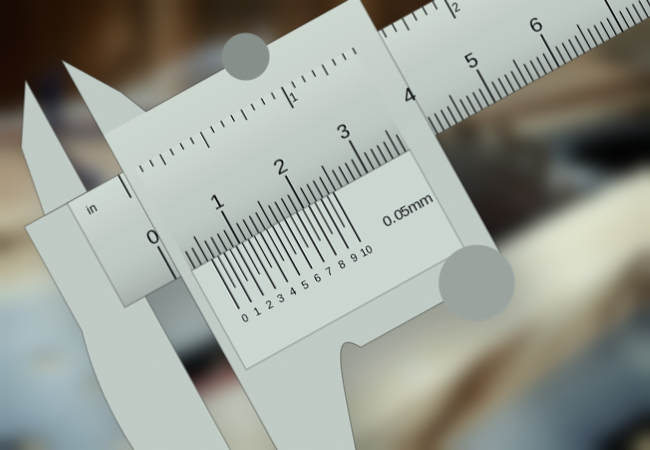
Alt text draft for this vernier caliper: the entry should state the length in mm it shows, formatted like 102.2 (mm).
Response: 5.6 (mm)
